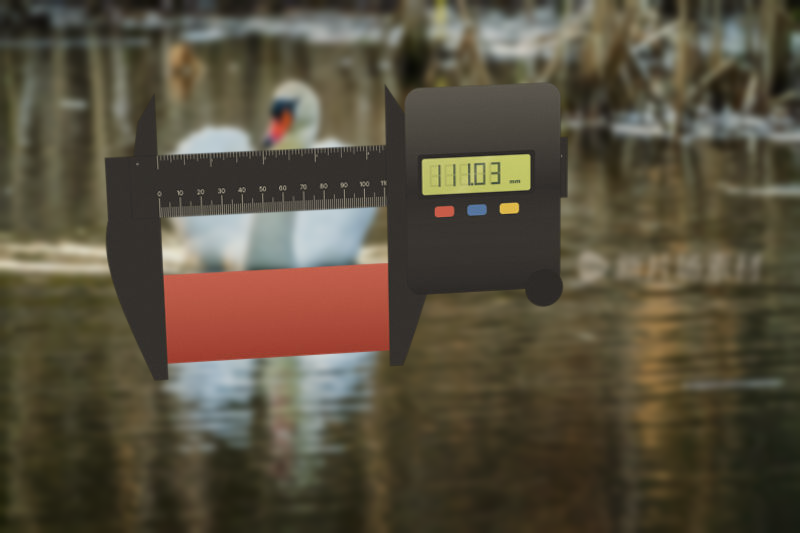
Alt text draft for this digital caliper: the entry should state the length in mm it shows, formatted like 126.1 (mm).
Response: 111.03 (mm)
